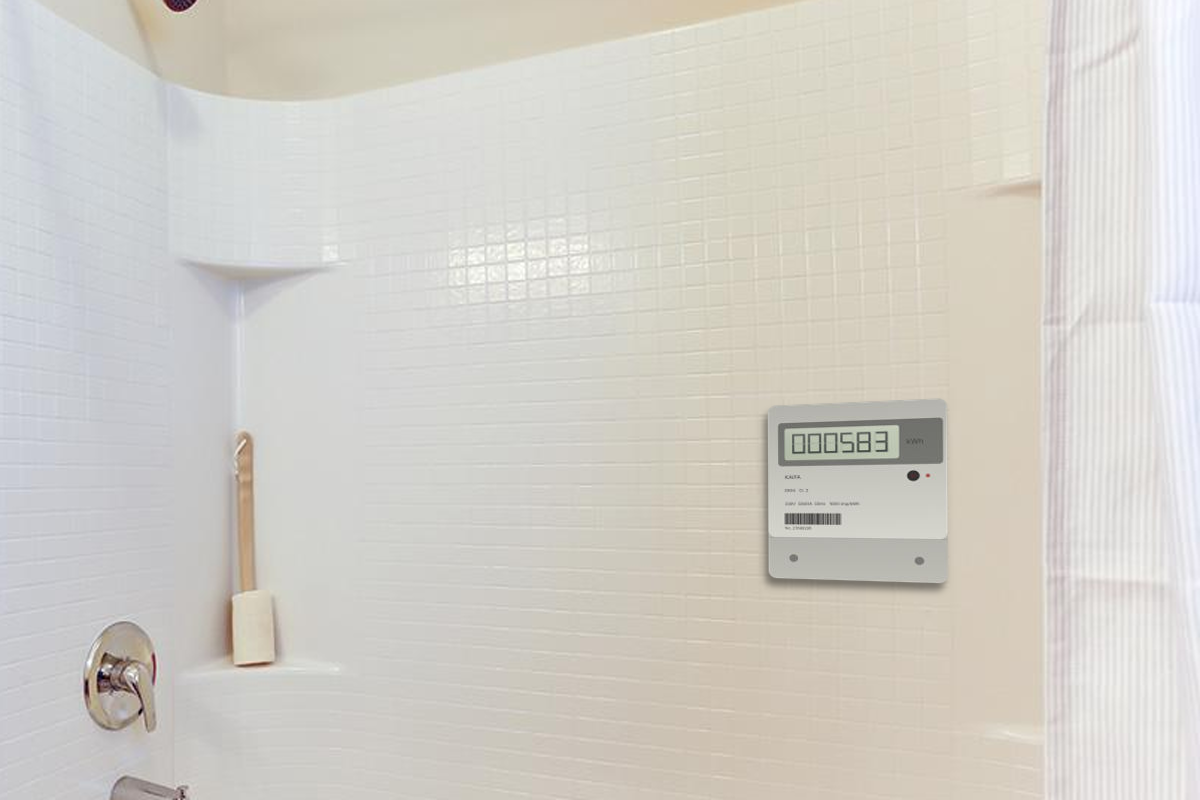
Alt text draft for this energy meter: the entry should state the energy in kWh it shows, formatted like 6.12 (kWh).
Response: 583 (kWh)
